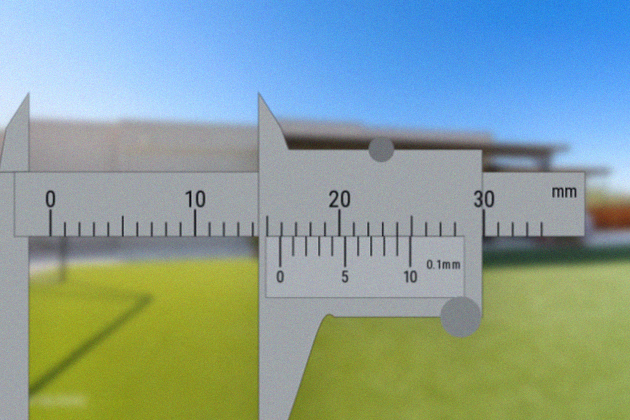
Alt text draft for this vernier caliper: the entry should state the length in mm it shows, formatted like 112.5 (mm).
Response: 15.9 (mm)
